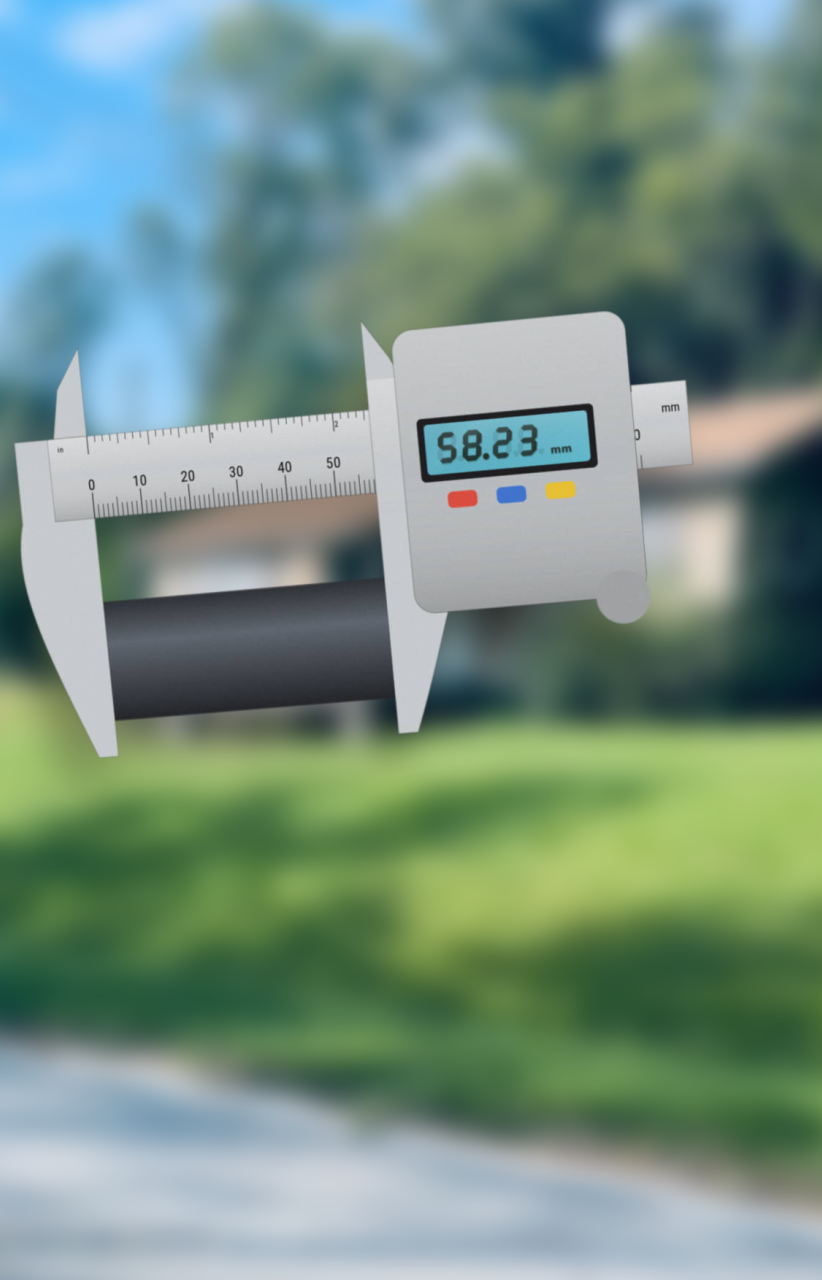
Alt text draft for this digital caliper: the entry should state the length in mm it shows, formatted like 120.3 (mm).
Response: 58.23 (mm)
